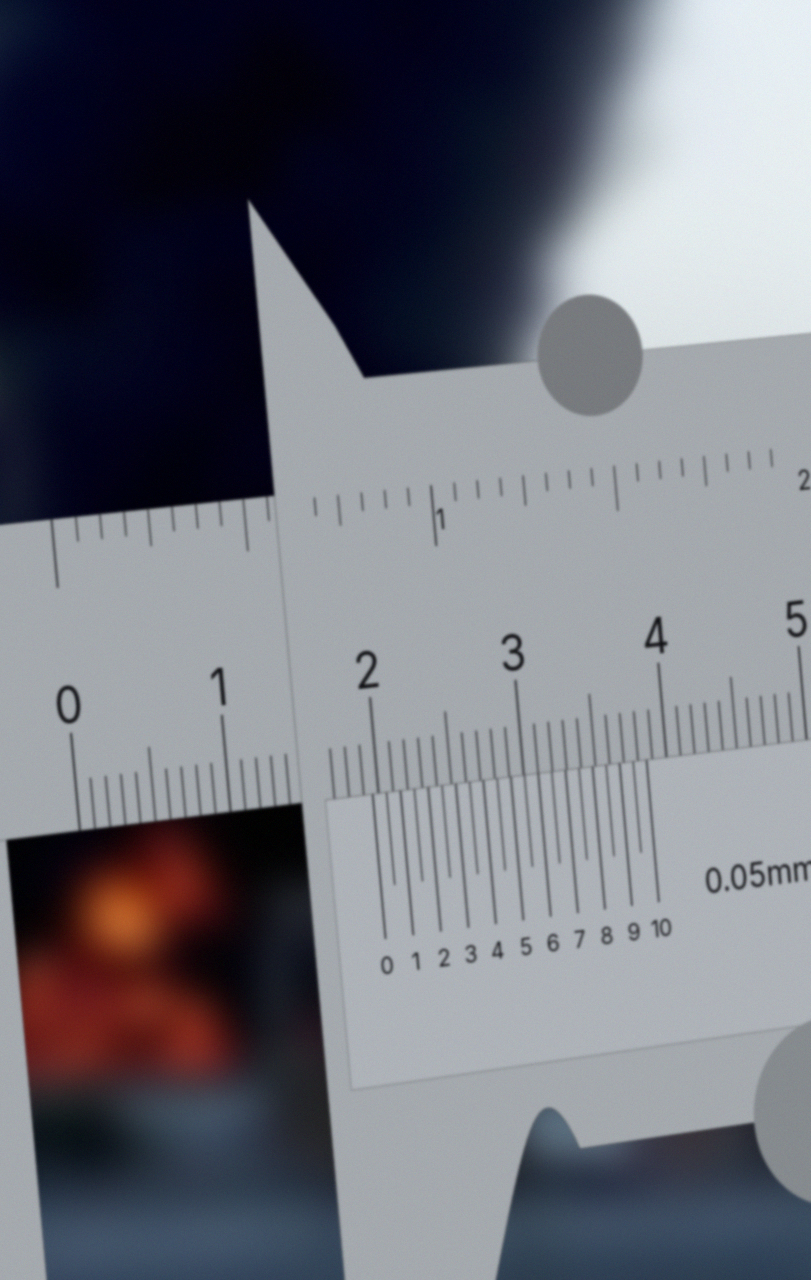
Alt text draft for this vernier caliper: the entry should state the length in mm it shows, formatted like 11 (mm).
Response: 19.6 (mm)
